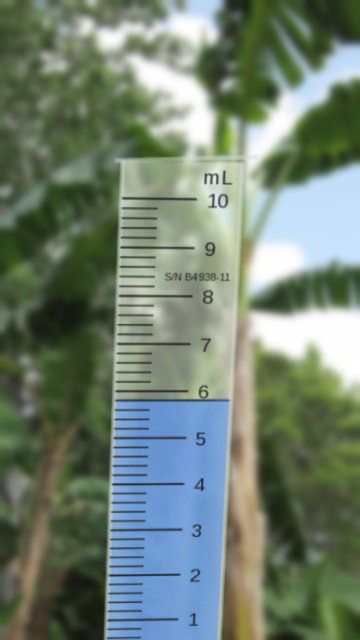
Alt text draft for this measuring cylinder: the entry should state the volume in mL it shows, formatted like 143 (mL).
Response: 5.8 (mL)
